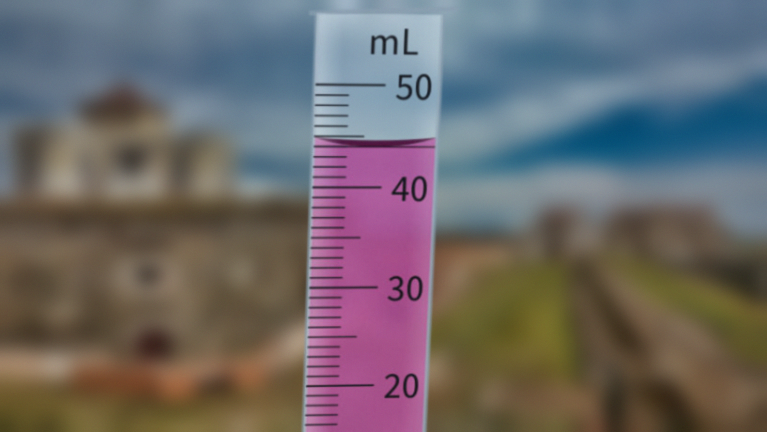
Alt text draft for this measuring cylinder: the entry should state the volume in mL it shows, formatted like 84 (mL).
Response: 44 (mL)
